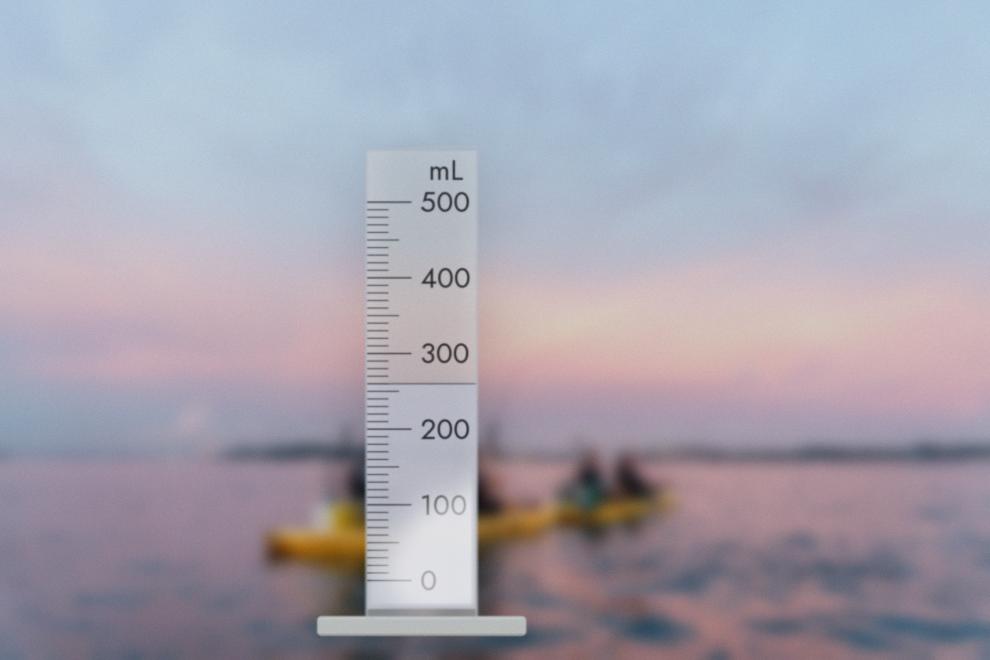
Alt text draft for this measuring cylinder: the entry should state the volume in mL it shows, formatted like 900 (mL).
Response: 260 (mL)
